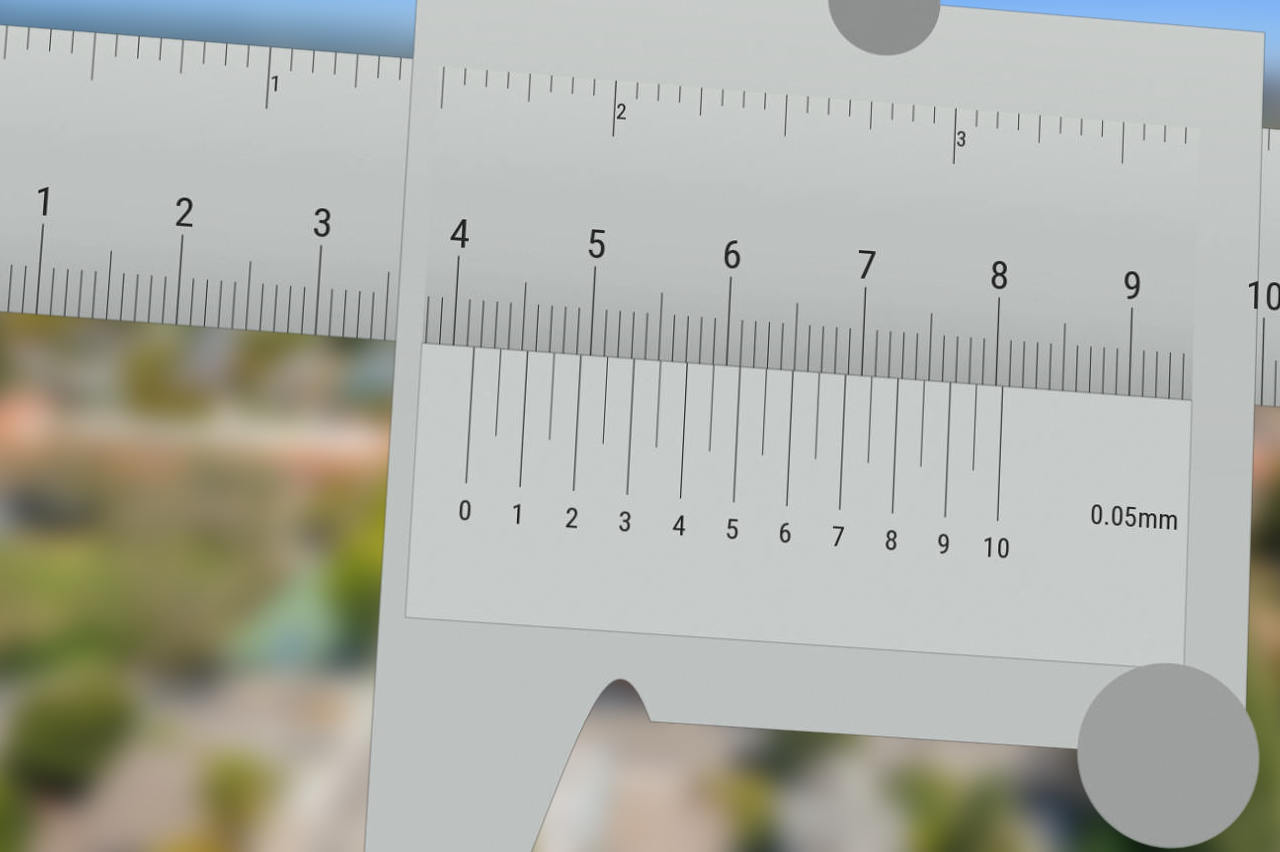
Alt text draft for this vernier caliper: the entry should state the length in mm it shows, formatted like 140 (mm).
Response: 41.5 (mm)
